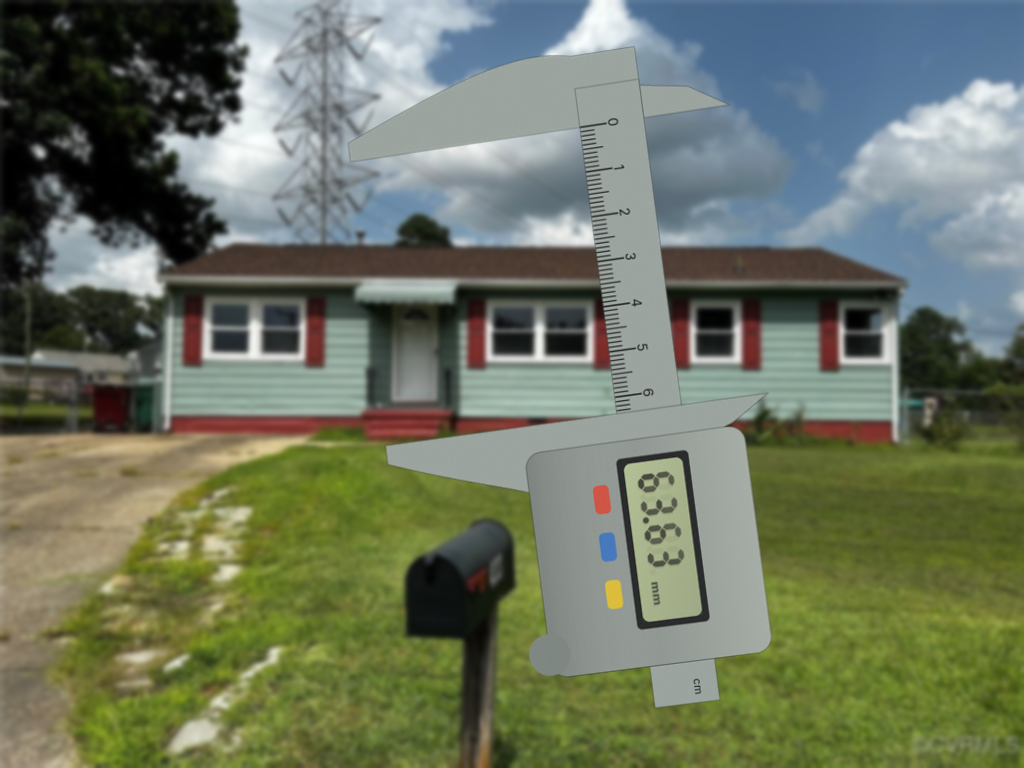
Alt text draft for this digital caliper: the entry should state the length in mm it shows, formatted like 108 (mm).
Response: 63.63 (mm)
